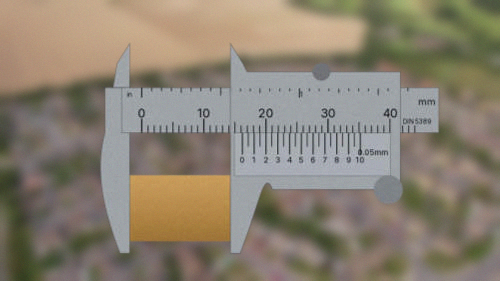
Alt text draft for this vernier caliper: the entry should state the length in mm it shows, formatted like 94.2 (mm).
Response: 16.2 (mm)
